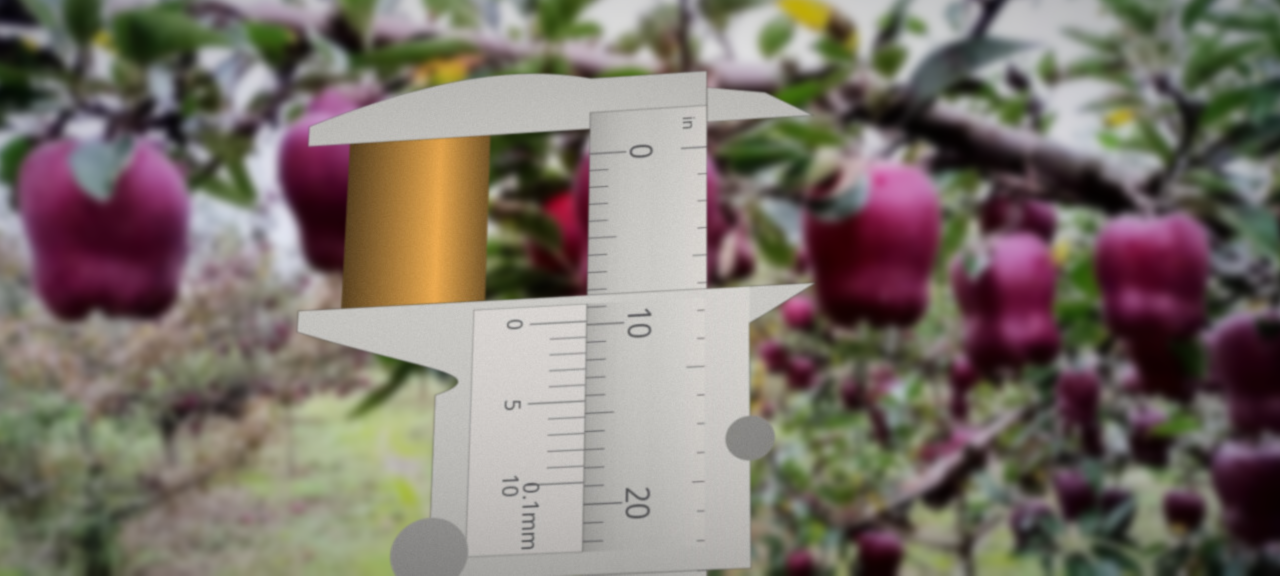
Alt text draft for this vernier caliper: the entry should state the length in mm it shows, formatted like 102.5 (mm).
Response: 9.8 (mm)
